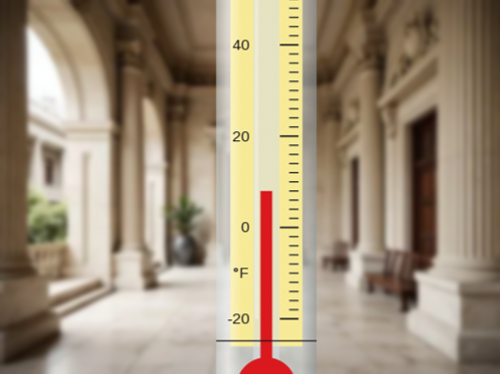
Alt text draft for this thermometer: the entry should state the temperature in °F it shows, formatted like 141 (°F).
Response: 8 (°F)
